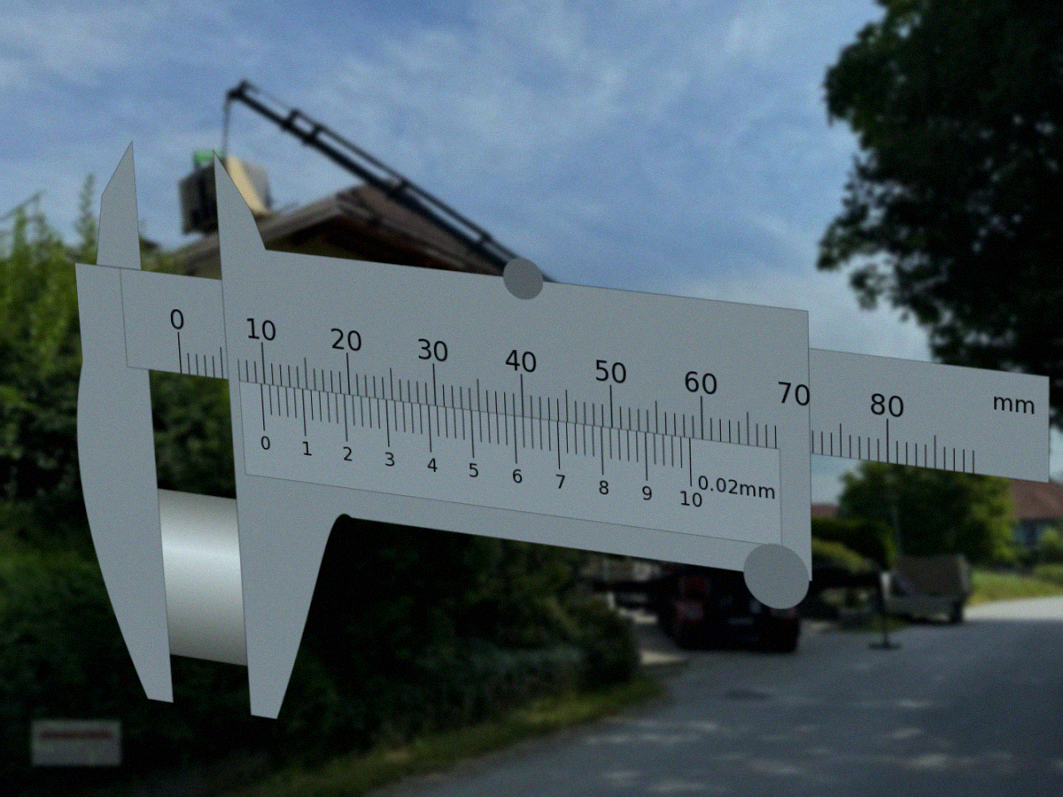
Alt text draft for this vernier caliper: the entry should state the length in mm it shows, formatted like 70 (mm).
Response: 9.6 (mm)
